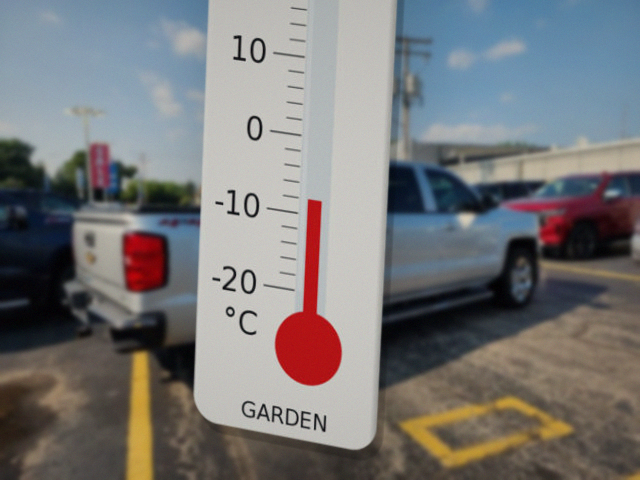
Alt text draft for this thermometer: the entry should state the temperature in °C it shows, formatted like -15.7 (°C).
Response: -8 (°C)
